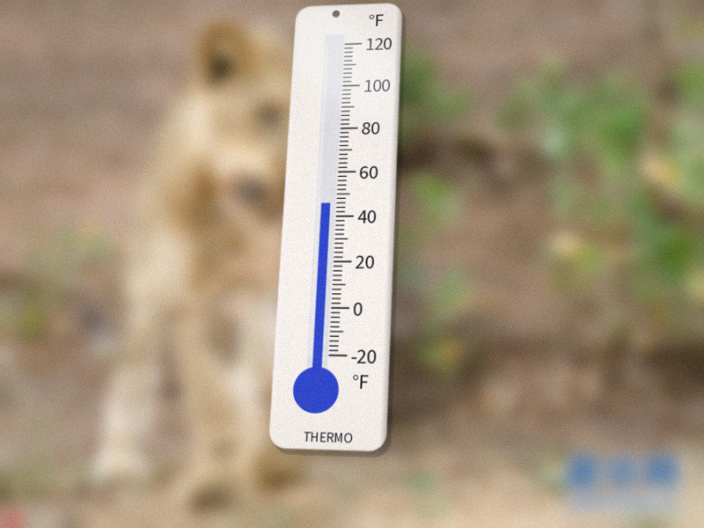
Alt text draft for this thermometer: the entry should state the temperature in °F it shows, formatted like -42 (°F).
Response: 46 (°F)
